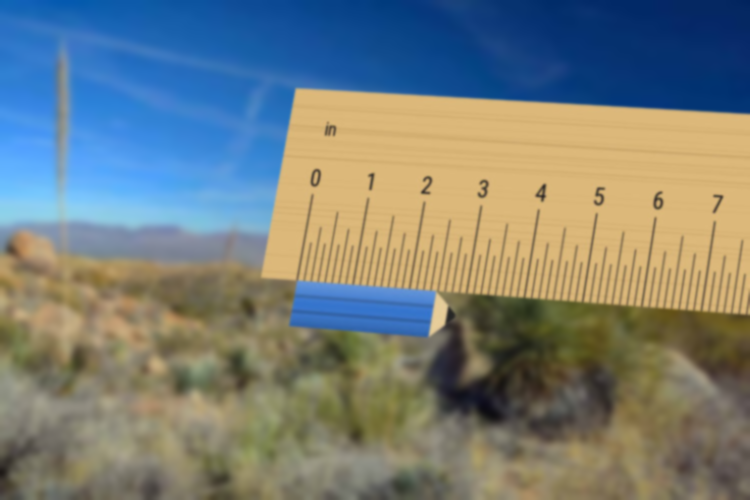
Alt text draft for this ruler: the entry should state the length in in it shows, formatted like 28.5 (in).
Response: 2.875 (in)
